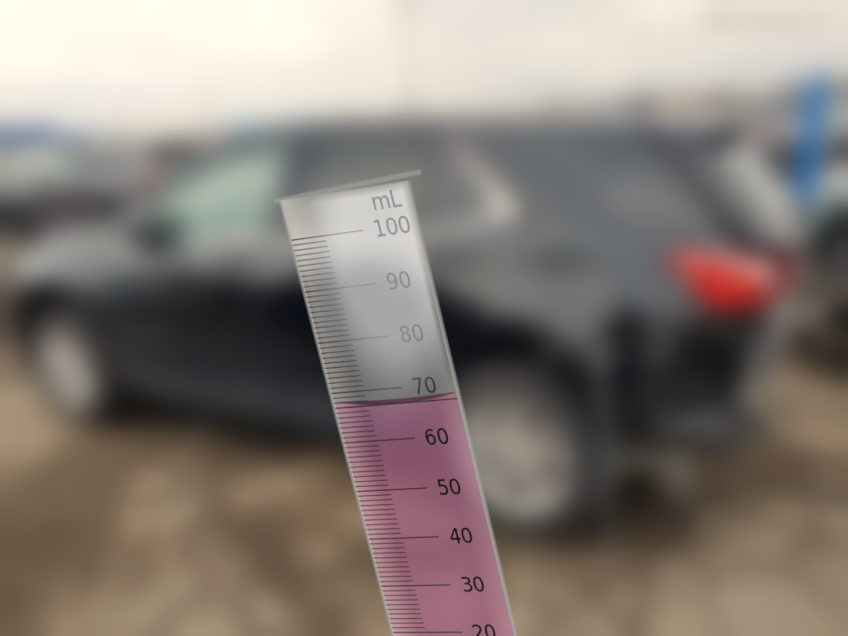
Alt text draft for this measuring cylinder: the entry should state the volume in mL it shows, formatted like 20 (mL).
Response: 67 (mL)
